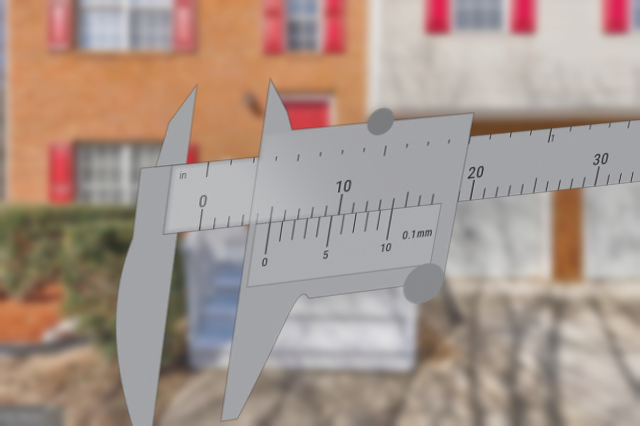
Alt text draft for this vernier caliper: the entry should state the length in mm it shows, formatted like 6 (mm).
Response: 5.0 (mm)
